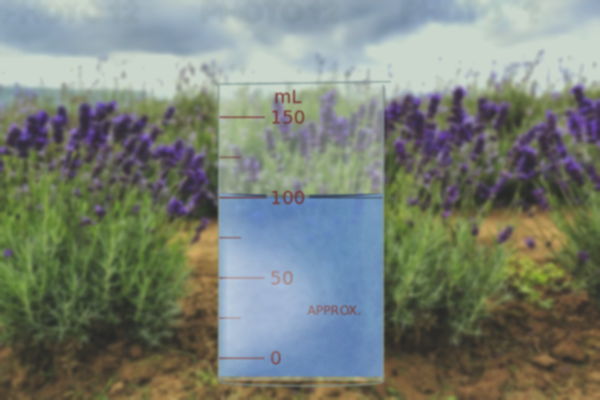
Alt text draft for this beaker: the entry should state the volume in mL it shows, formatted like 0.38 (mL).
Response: 100 (mL)
